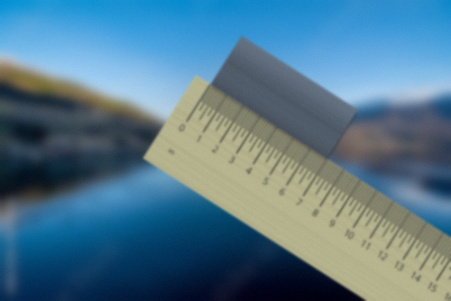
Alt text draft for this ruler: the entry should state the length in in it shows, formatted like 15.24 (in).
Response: 7 (in)
